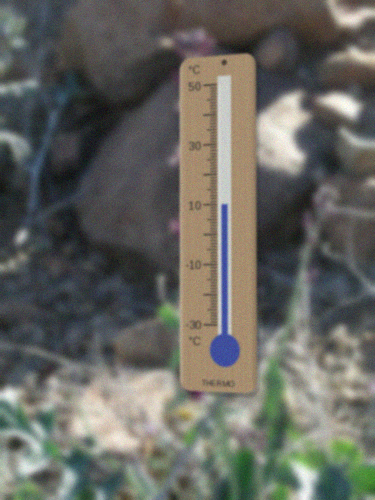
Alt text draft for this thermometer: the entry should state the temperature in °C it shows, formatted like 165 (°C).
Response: 10 (°C)
